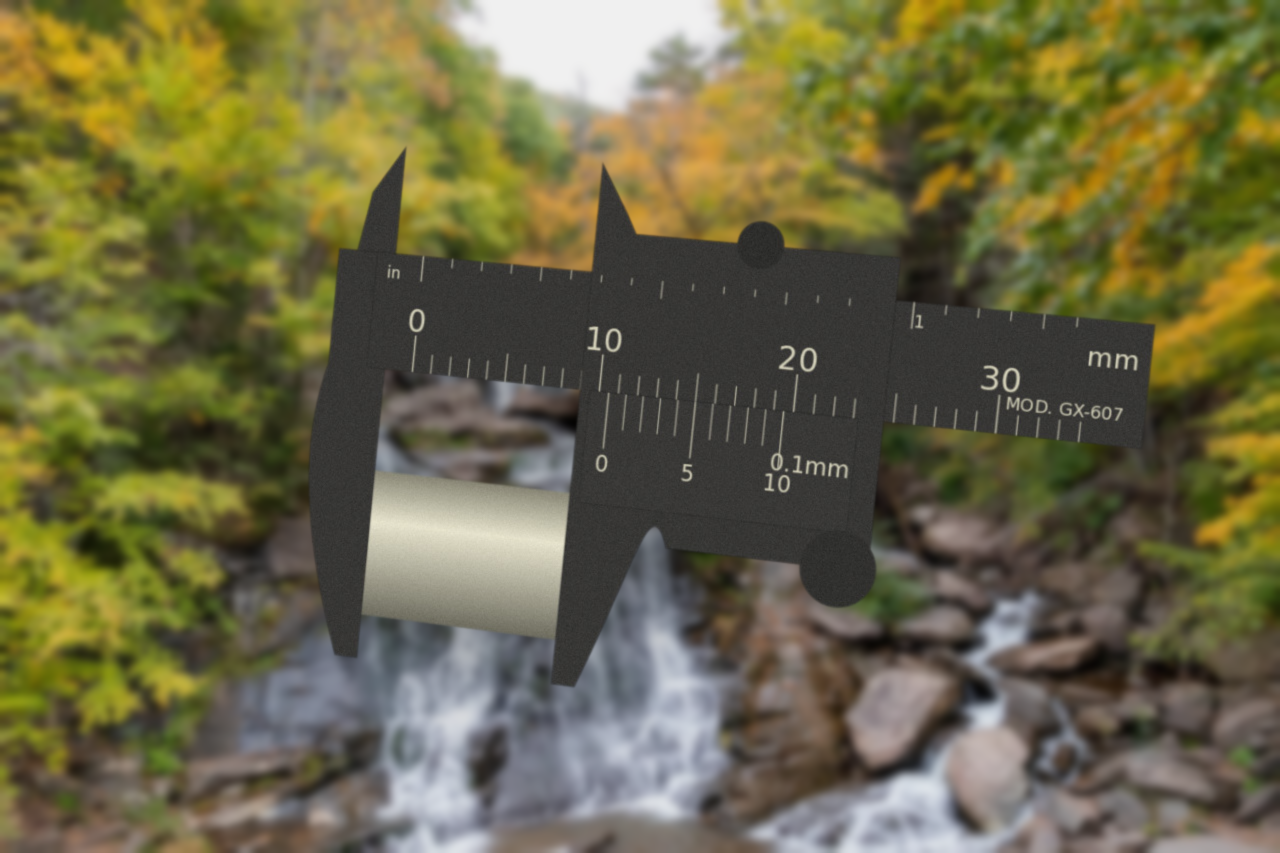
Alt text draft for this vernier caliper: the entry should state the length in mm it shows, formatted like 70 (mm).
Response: 10.5 (mm)
